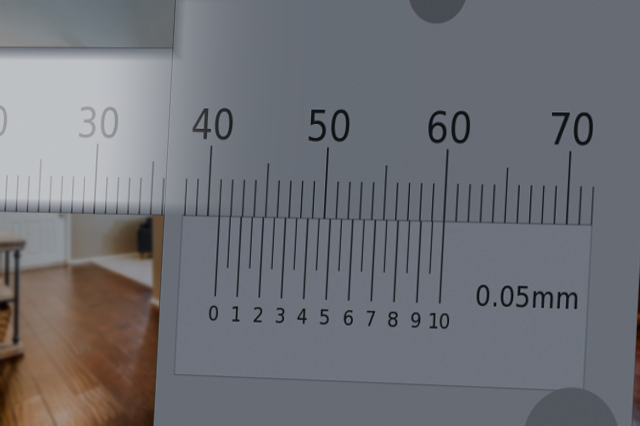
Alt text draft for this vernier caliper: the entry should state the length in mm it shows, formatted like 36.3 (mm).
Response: 41.0 (mm)
